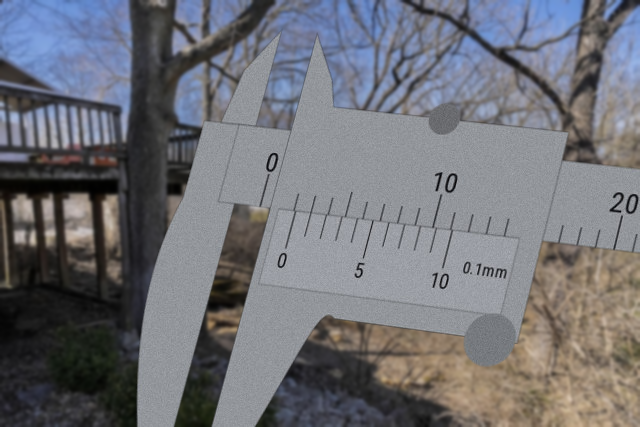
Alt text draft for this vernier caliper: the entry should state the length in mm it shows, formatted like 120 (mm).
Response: 2.1 (mm)
